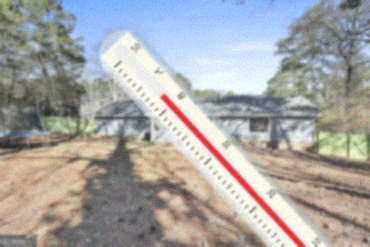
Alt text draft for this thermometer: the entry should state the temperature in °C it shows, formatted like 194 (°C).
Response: 42 (°C)
